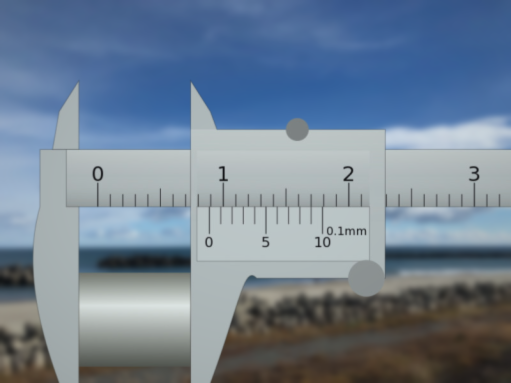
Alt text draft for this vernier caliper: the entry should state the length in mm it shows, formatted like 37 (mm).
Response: 8.9 (mm)
